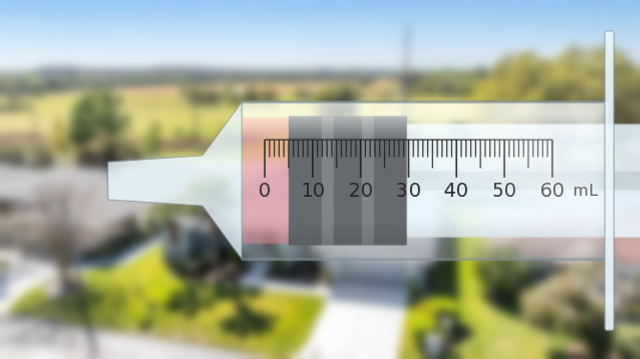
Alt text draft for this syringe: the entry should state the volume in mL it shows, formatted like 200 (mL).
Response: 5 (mL)
